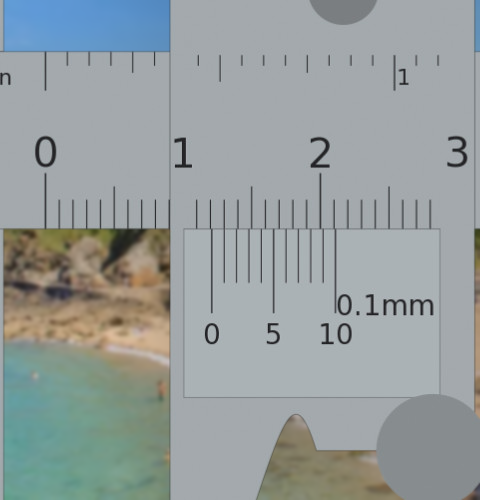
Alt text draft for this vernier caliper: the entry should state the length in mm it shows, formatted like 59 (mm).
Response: 12.1 (mm)
